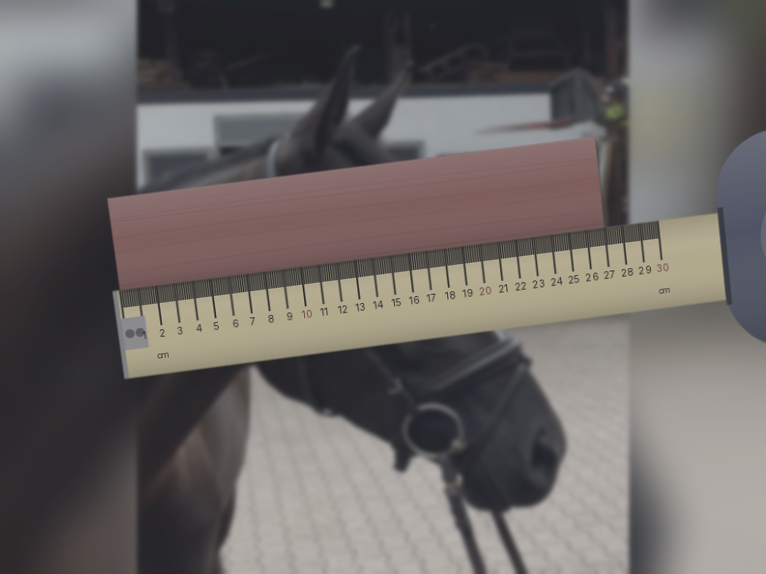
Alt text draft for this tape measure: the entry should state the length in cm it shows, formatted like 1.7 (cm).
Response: 27 (cm)
